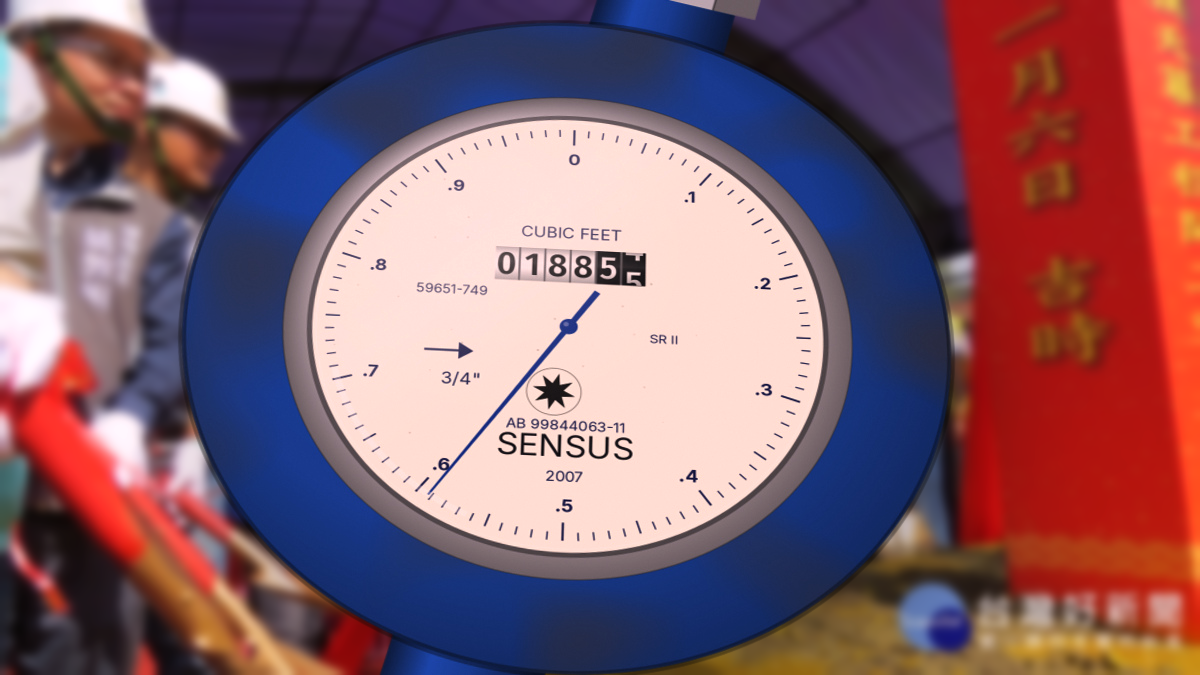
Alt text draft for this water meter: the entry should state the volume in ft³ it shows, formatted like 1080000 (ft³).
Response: 18854.59 (ft³)
